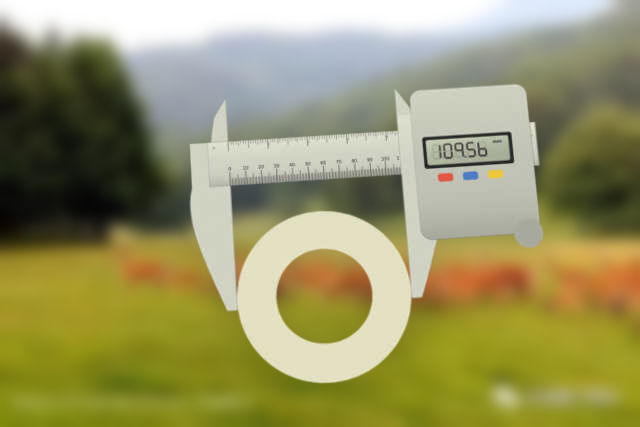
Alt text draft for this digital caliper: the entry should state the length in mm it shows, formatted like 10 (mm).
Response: 109.56 (mm)
